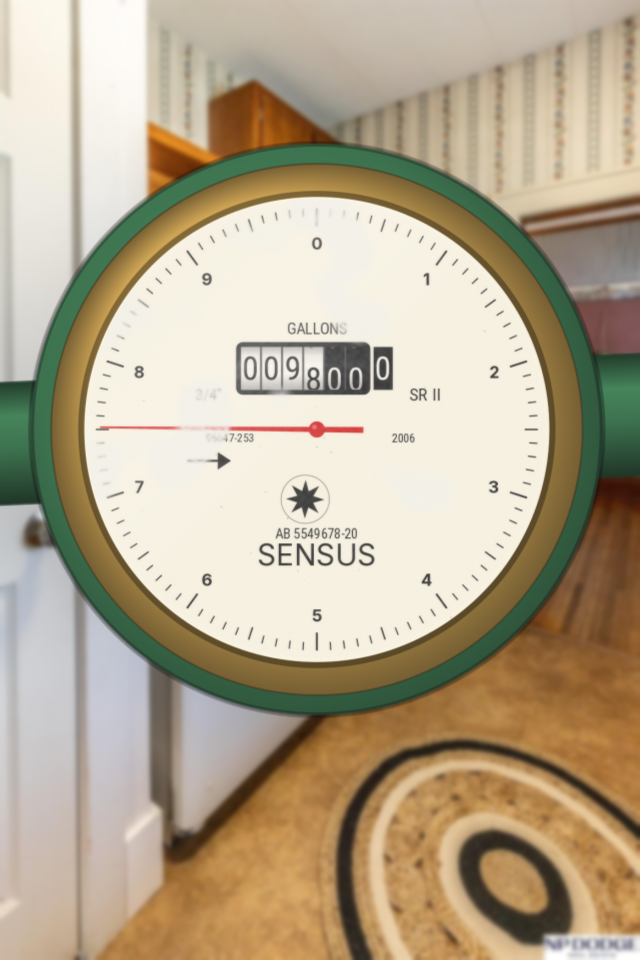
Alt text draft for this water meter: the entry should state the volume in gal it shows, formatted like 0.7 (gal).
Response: 97997.5 (gal)
